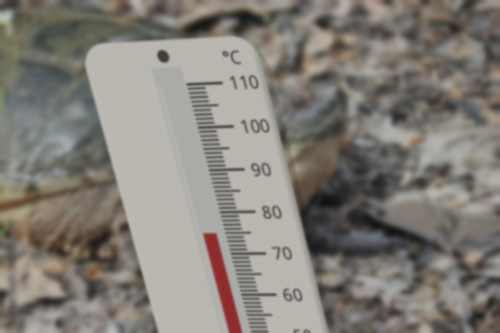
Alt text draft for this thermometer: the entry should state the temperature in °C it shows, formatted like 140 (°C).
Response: 75 (°C)
